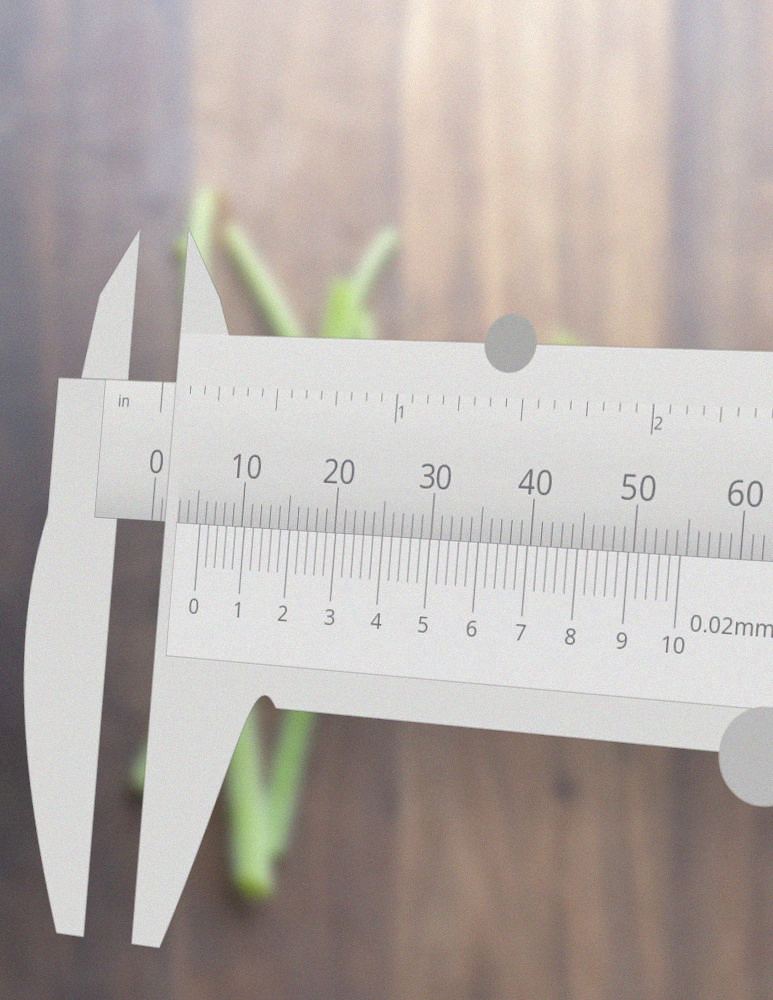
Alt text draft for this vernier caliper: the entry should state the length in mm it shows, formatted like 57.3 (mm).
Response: 5.4 (mm)
